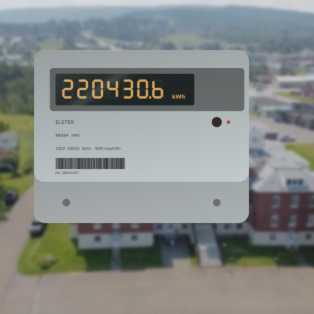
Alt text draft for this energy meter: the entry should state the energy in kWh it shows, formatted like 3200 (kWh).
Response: 220430.6 (kWh)
